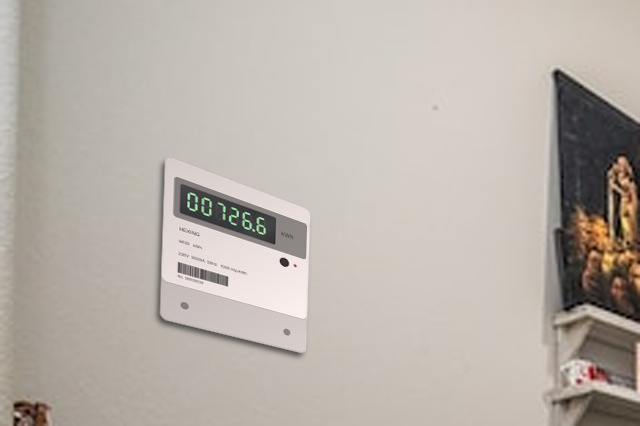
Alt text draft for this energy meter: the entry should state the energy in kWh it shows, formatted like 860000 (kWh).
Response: 726.6 (kWh)
